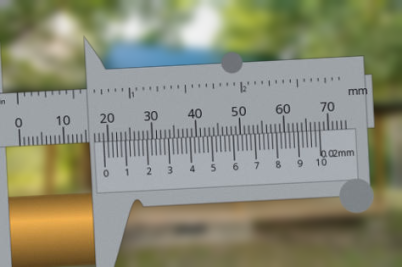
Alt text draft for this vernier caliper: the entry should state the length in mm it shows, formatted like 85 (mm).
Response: 19.0 (mm)
